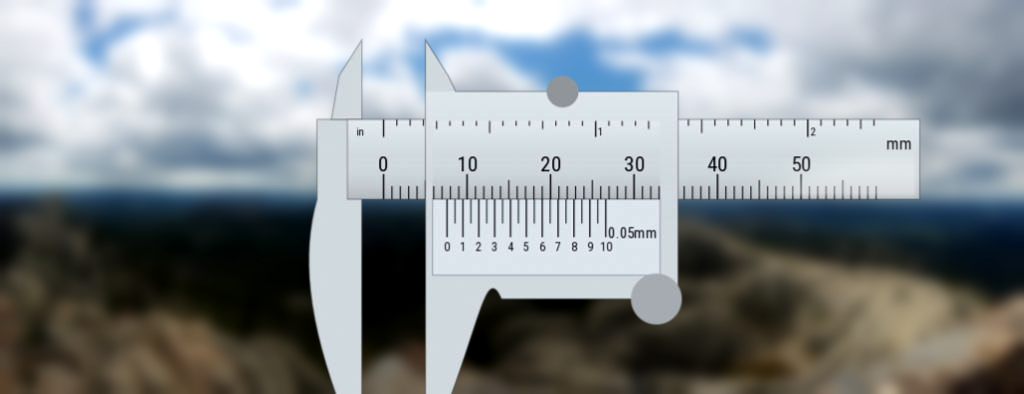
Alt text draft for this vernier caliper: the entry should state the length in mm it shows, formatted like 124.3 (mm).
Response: 7.6 (mm)
